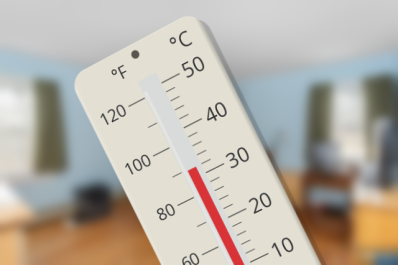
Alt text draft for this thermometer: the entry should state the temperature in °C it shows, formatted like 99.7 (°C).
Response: 32 (°C)
